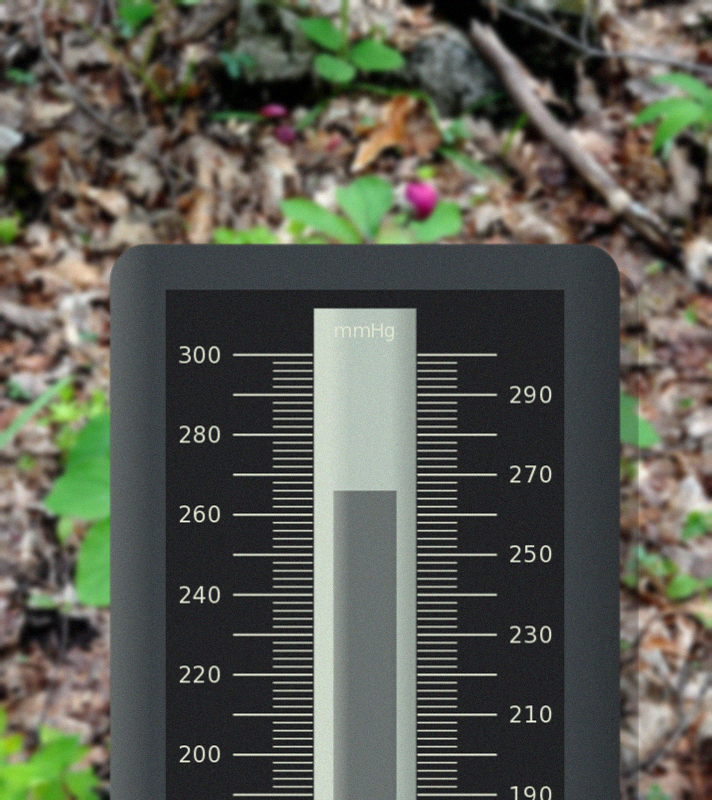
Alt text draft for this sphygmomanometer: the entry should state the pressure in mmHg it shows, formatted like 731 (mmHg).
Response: 266 (mmHg)
